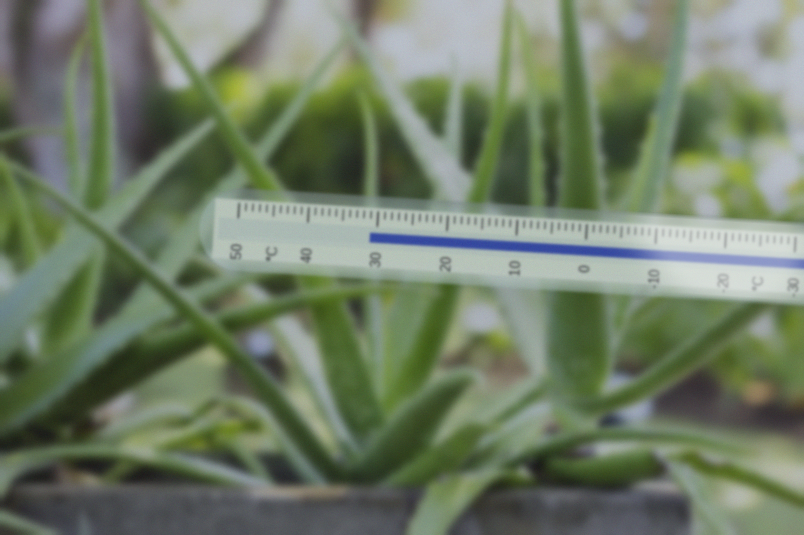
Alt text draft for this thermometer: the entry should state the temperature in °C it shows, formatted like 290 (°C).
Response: 31 (°C)
